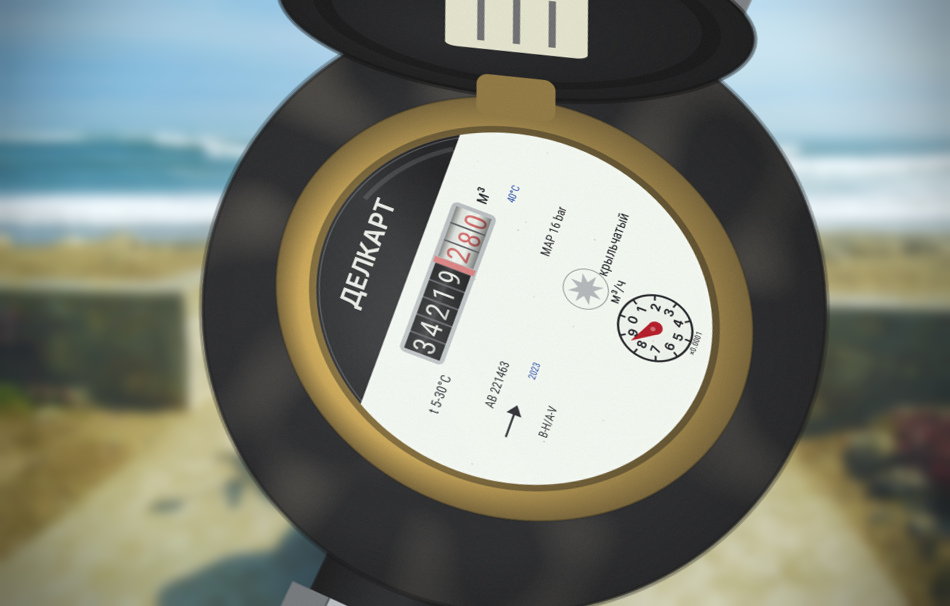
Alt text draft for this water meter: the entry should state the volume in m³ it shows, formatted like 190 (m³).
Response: 34219.2798 (m³)
